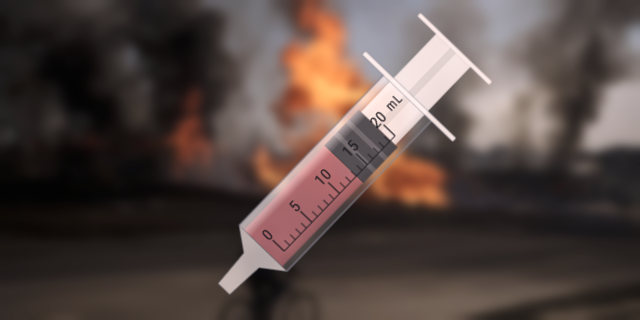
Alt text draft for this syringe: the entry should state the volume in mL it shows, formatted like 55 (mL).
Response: 13 (mL)
